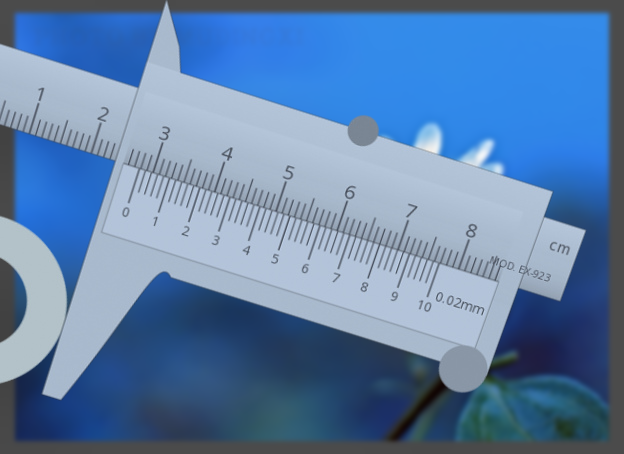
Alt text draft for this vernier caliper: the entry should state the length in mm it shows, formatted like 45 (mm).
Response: 27.8 (mm)
